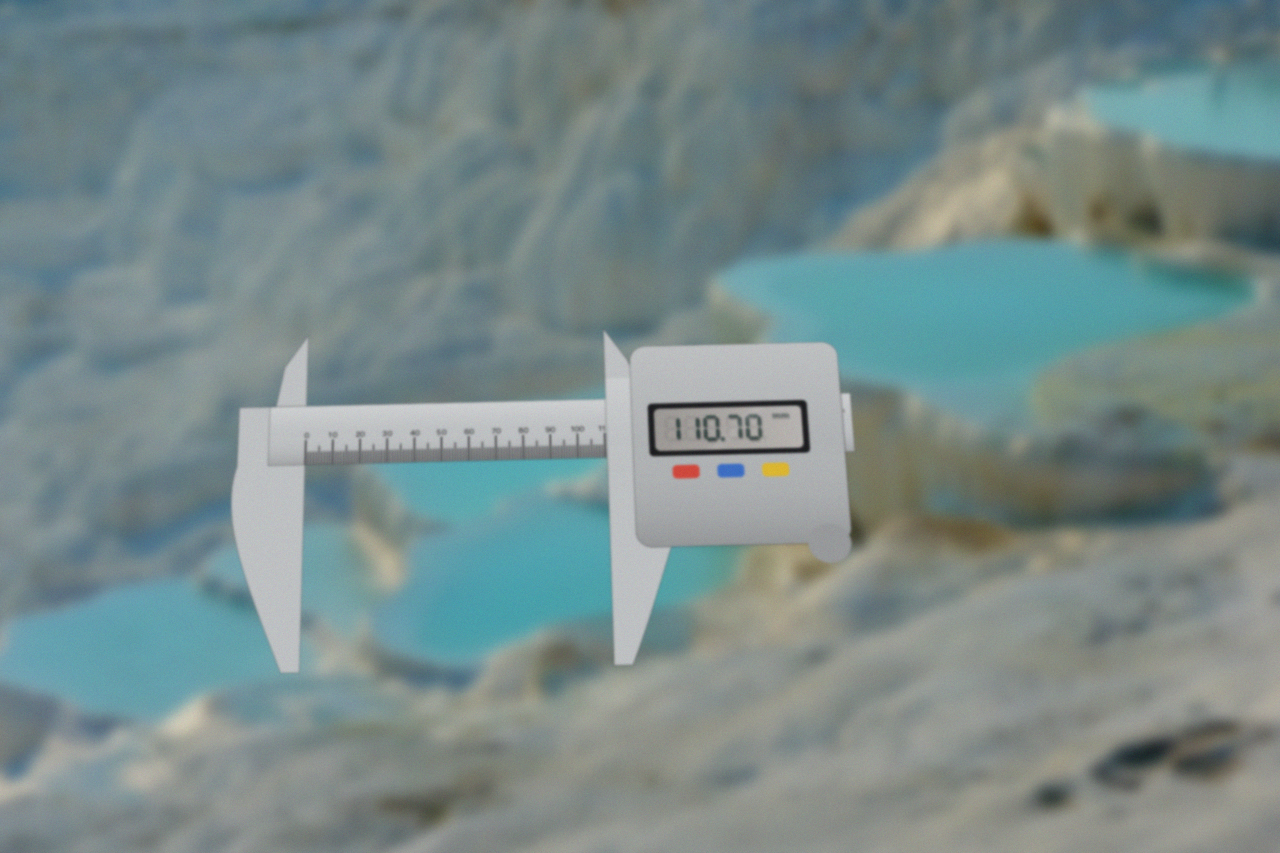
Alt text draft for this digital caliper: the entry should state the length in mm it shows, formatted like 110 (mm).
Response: 110.70 (mm)
